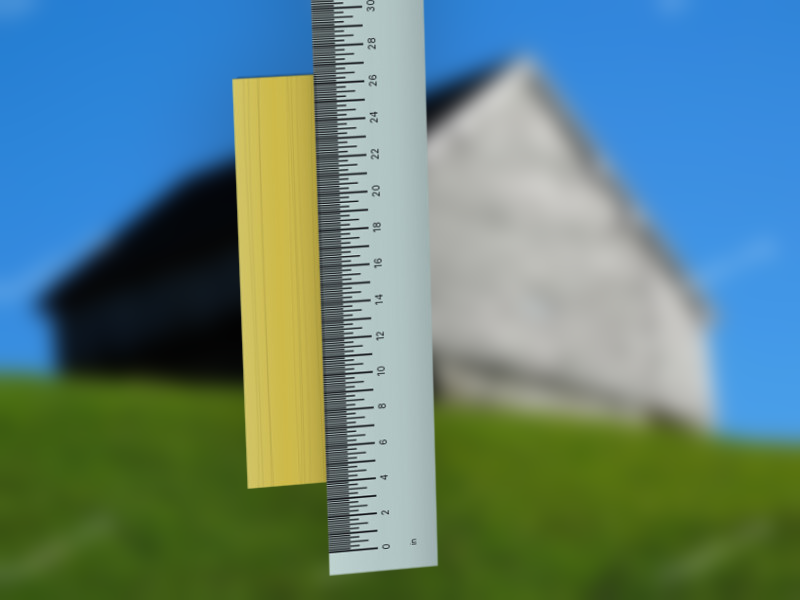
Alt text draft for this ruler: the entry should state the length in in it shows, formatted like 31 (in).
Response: 22.5 (in)
